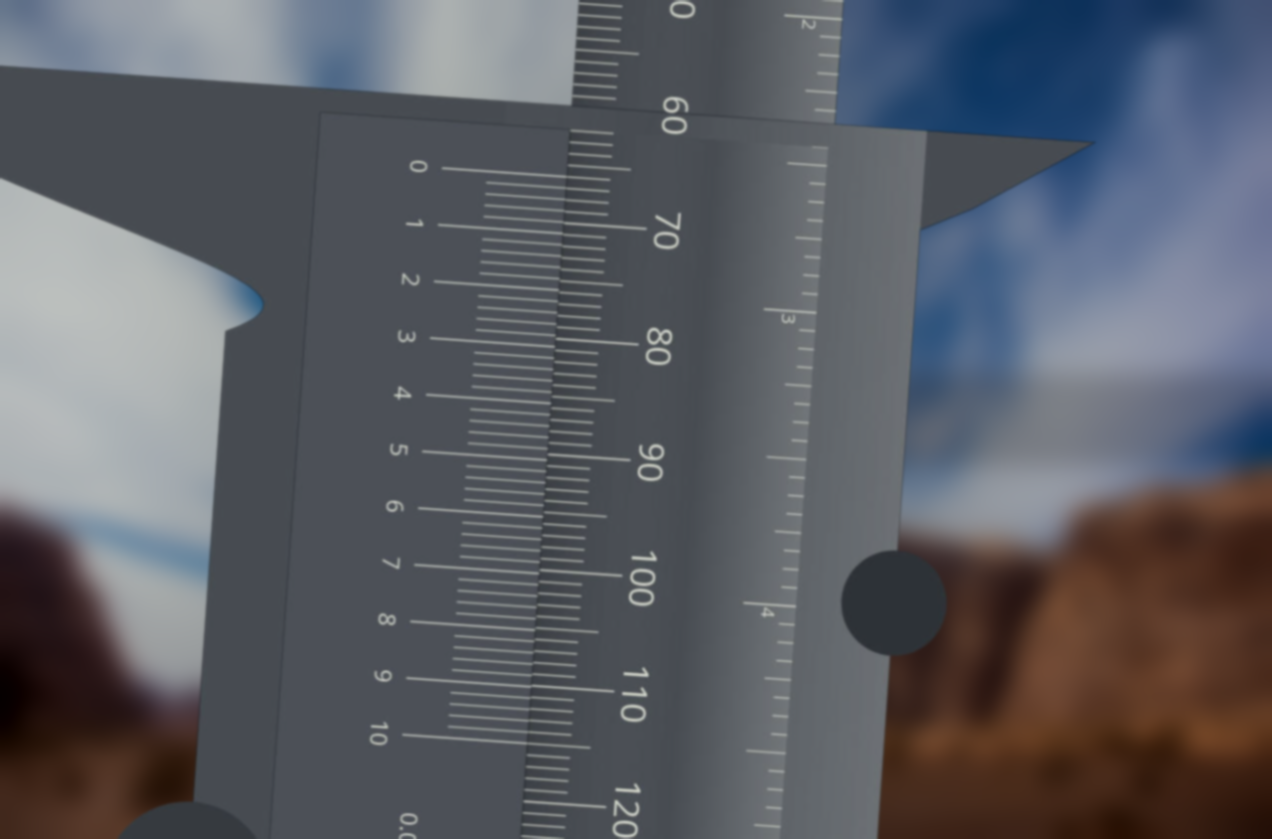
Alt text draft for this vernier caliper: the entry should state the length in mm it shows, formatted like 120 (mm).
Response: 66.0 (mm)
